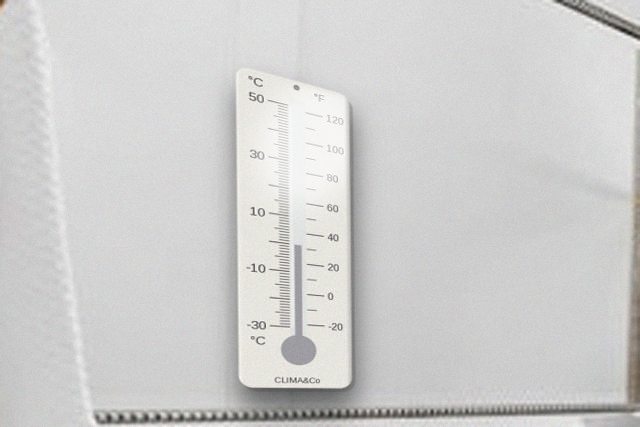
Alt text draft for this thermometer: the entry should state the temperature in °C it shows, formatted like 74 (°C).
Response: 0 (°C)
